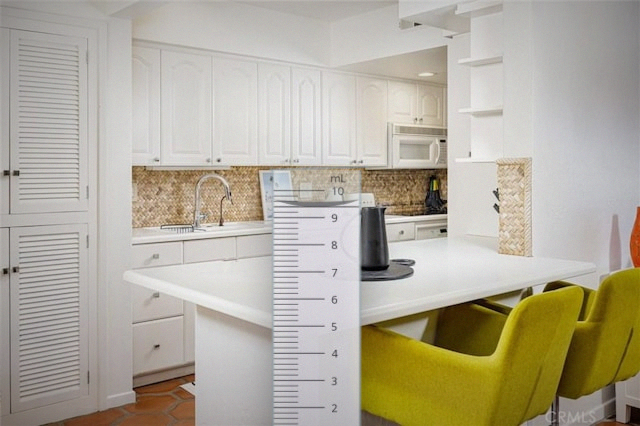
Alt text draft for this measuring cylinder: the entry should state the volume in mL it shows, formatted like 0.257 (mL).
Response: 9.4 (mL)
